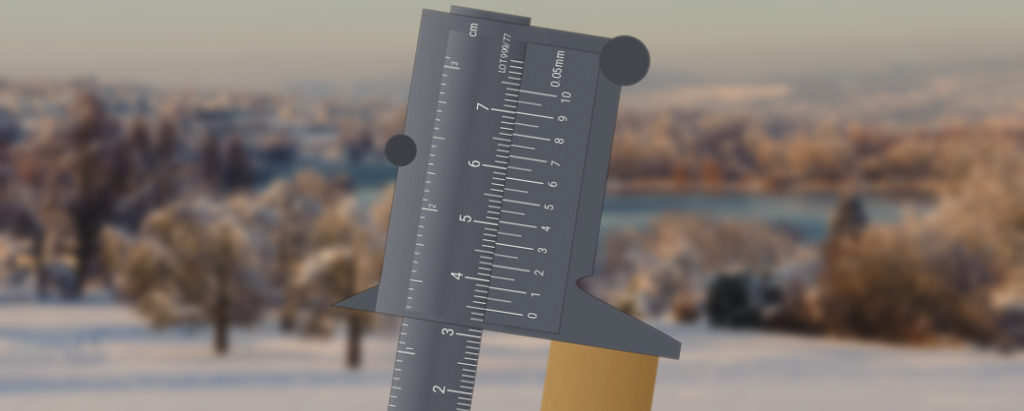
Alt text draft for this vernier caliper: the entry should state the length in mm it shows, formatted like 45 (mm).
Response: 35.0 (mm)
